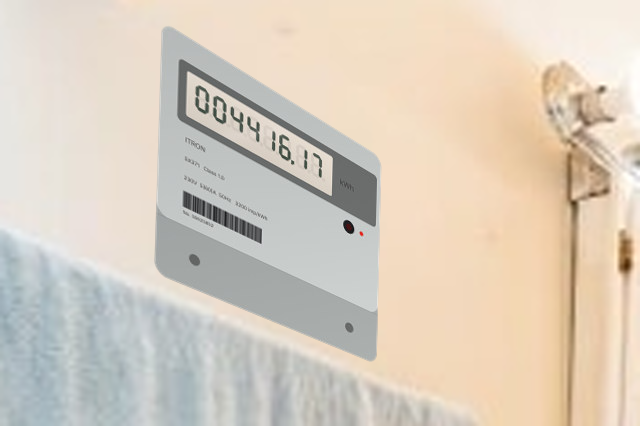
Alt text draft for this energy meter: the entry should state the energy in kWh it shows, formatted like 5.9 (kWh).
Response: 4416.17 (kWh)
